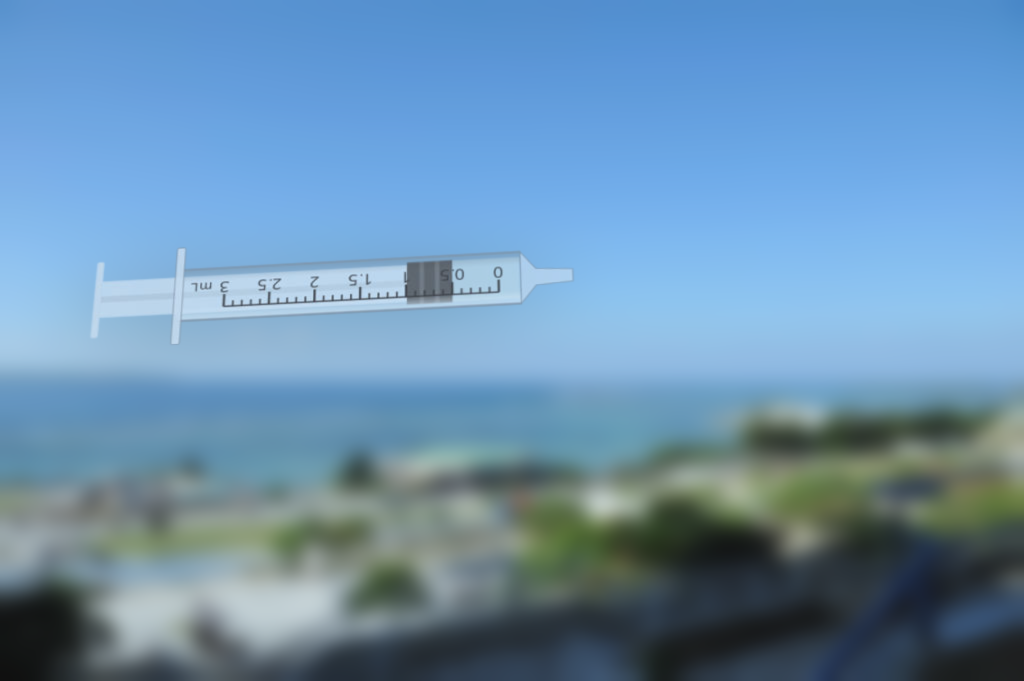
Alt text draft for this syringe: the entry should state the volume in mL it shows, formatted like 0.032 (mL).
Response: 0.5 (mL)
